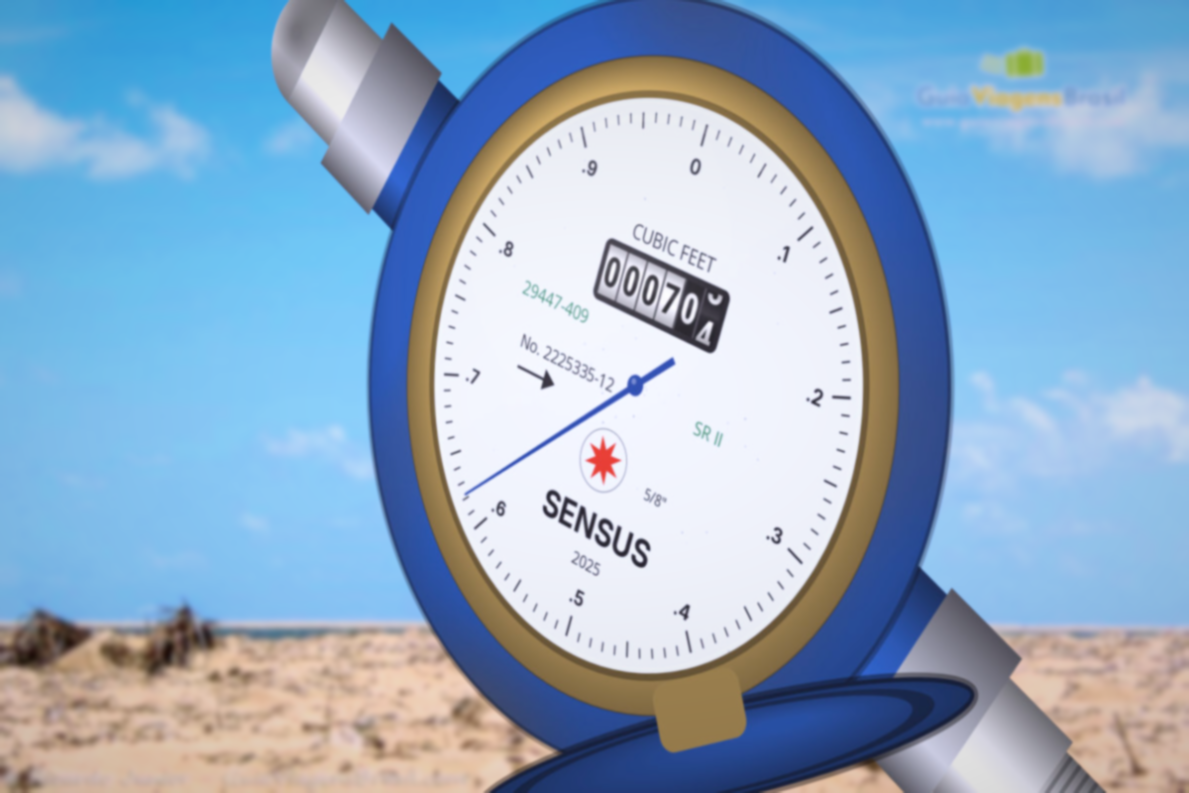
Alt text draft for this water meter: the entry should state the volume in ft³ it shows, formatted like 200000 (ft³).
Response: 703.62 (ft³)
